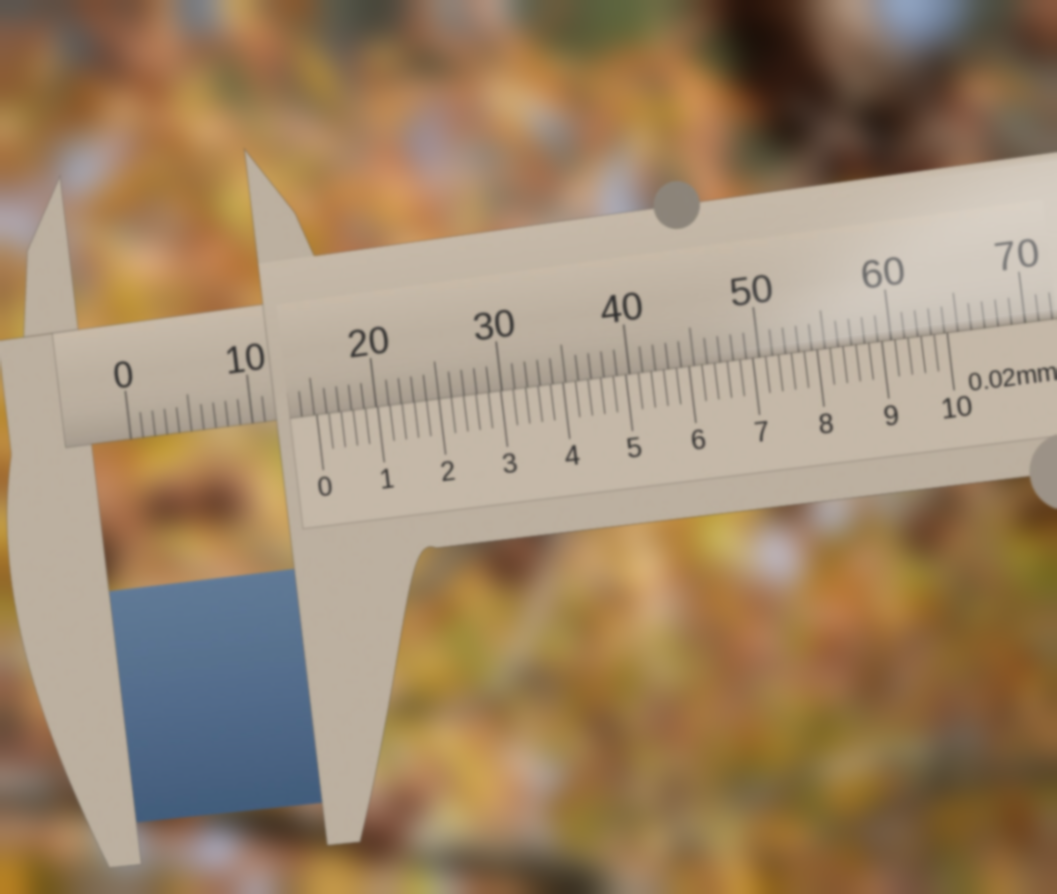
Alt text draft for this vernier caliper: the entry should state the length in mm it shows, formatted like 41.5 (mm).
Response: 15.2 (mm)
